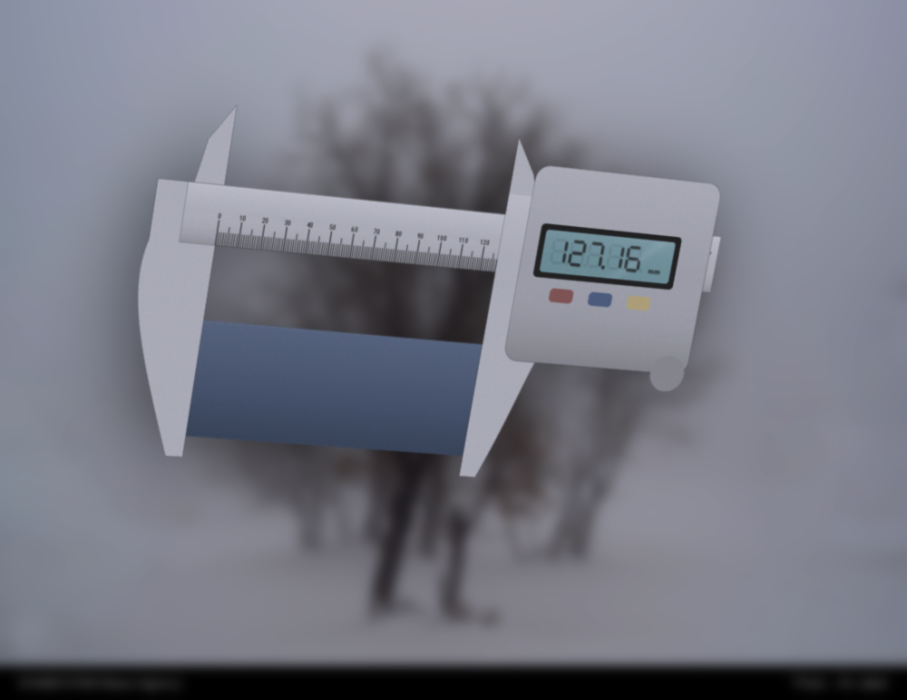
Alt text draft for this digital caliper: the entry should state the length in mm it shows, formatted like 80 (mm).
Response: 127.16 (mm)
